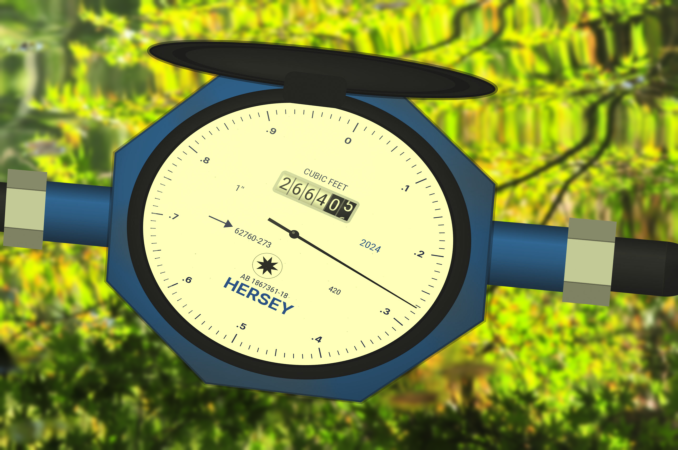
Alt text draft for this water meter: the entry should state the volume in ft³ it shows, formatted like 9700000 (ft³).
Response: 266405.27 (ft³)
